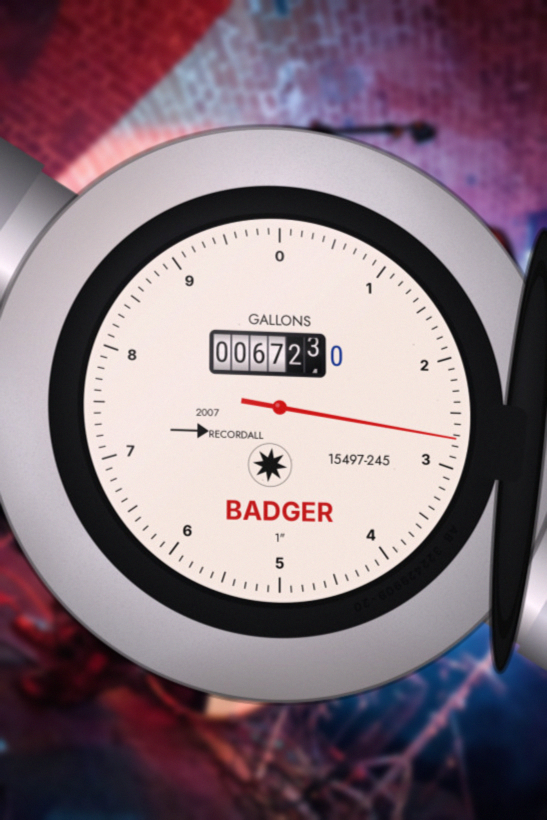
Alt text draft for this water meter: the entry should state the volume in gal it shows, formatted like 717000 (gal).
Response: 67232.7 (gal)
